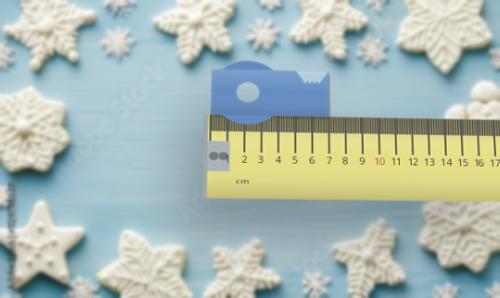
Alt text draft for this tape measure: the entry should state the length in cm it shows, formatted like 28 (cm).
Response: 7 (cm)
